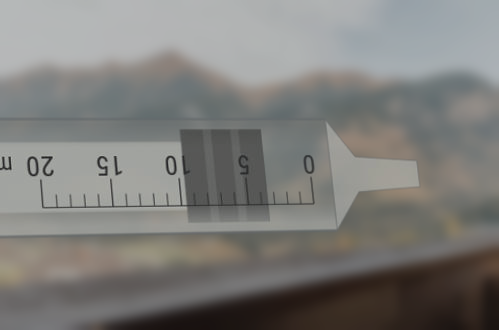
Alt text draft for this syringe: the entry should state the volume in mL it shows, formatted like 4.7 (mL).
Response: 3.5 (mL)
